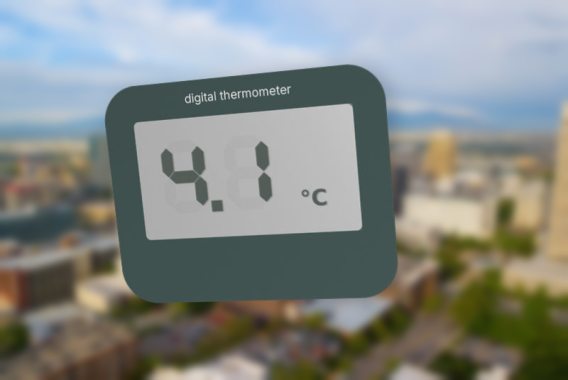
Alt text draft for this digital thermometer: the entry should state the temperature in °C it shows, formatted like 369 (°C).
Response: 4.1 (°C)
